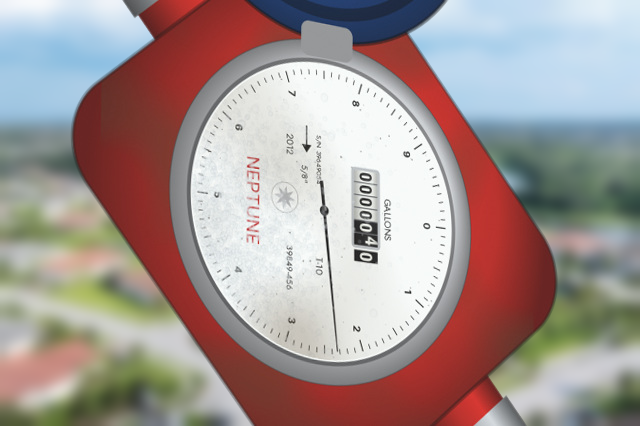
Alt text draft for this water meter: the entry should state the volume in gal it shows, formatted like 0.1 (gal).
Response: 42.3 (gal)
